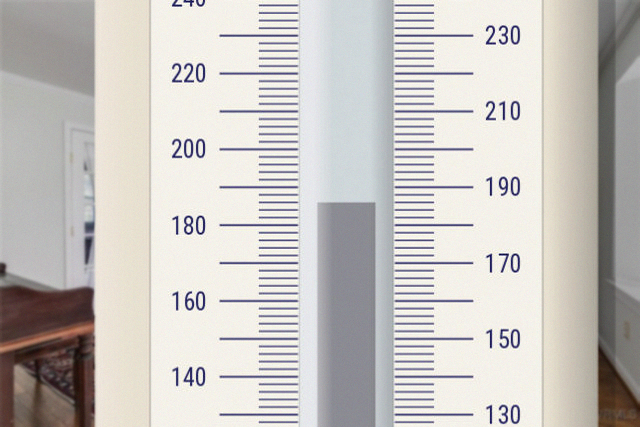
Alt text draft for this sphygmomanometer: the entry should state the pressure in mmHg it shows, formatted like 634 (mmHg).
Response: 186 (mmHg)
